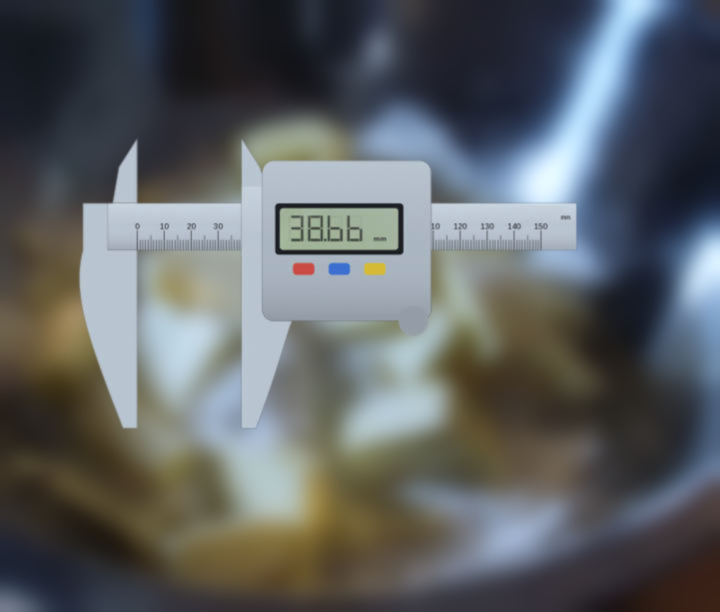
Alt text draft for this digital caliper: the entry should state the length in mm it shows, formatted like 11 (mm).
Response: 38.66 (mm)
